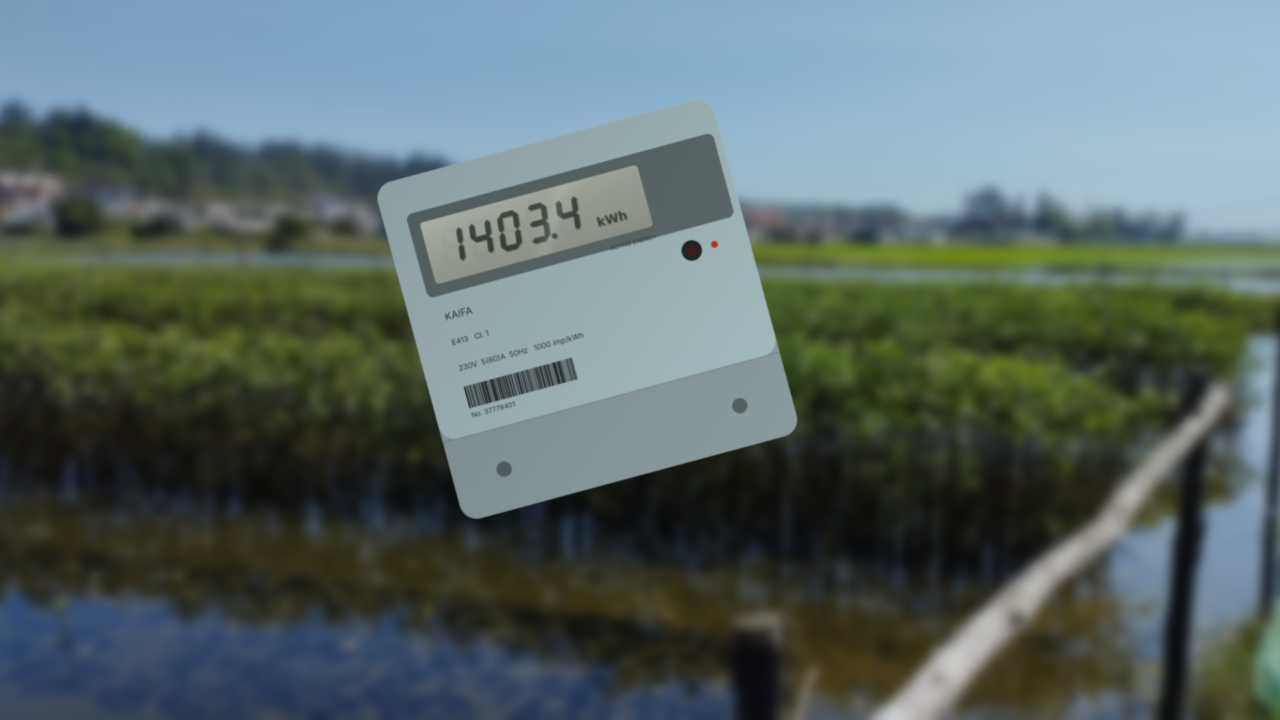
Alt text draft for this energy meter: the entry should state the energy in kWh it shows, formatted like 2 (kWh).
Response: 1403.4 (kWh)
